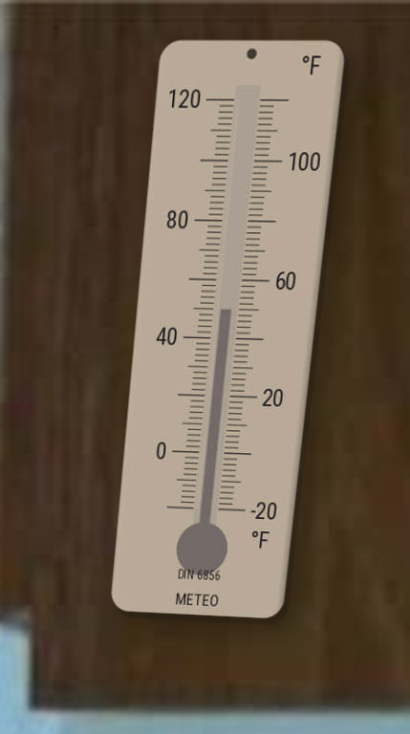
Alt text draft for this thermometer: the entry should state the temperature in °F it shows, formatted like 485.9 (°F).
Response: 50 (°F)
